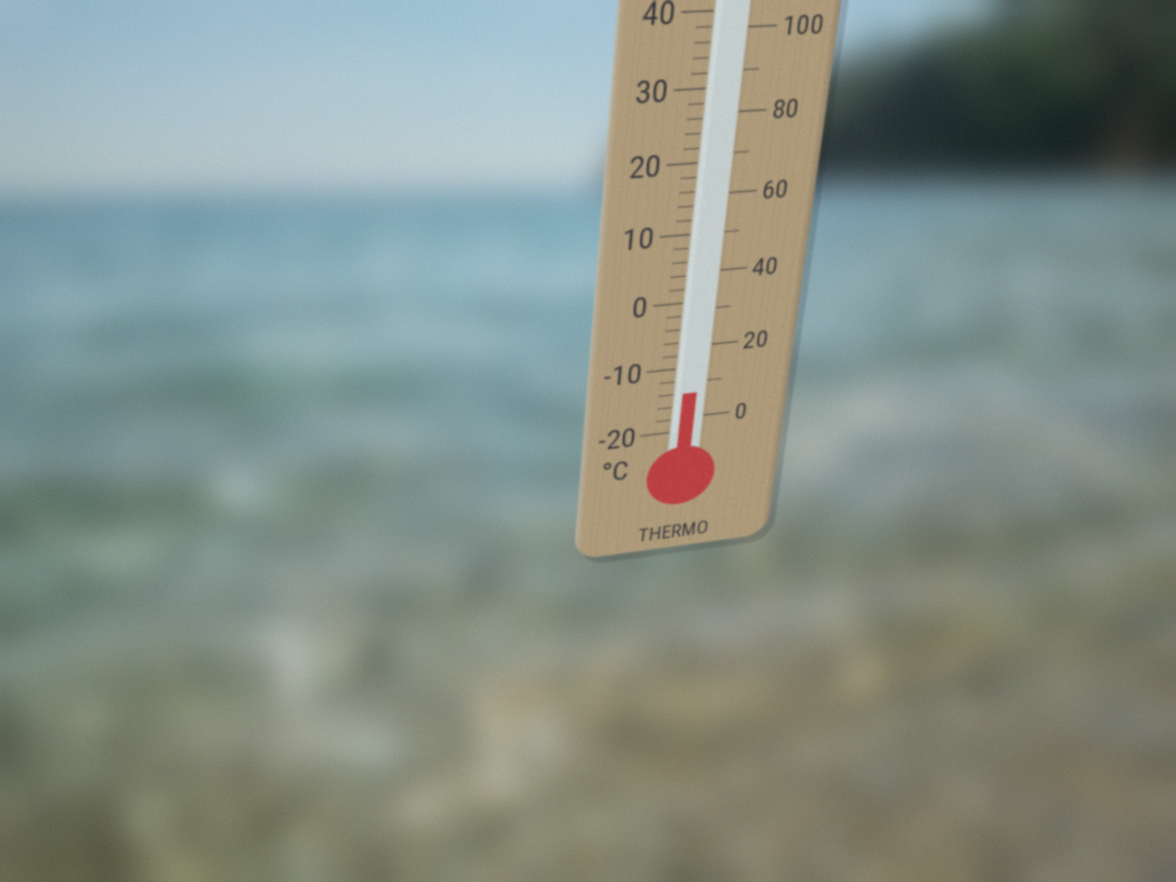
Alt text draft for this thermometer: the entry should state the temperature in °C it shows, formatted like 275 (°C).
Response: -14 (°C)
